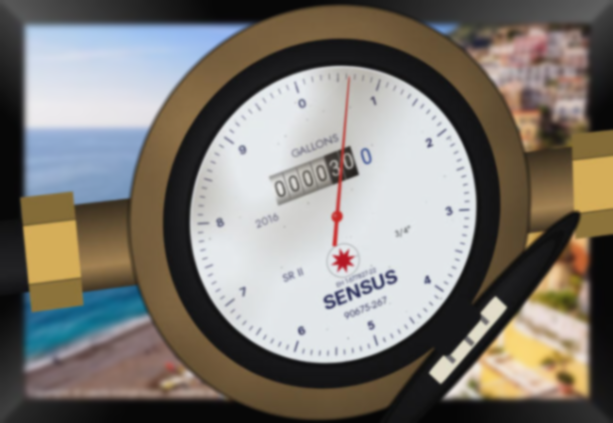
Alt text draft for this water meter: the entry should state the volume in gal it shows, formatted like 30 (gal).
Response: 300.6 (gal)
